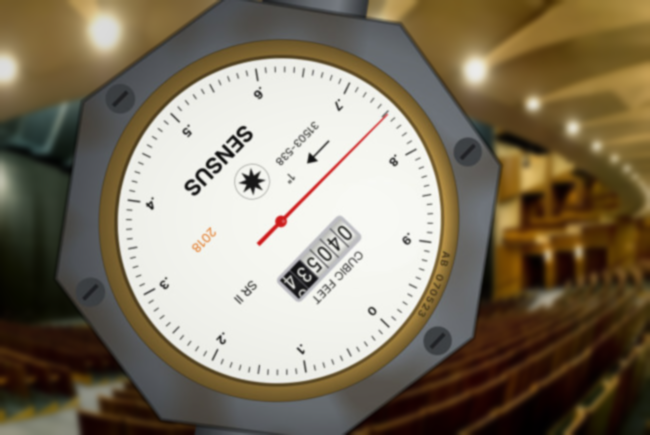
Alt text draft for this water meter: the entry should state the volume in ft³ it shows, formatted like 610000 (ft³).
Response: 40533.75 (ft³)
